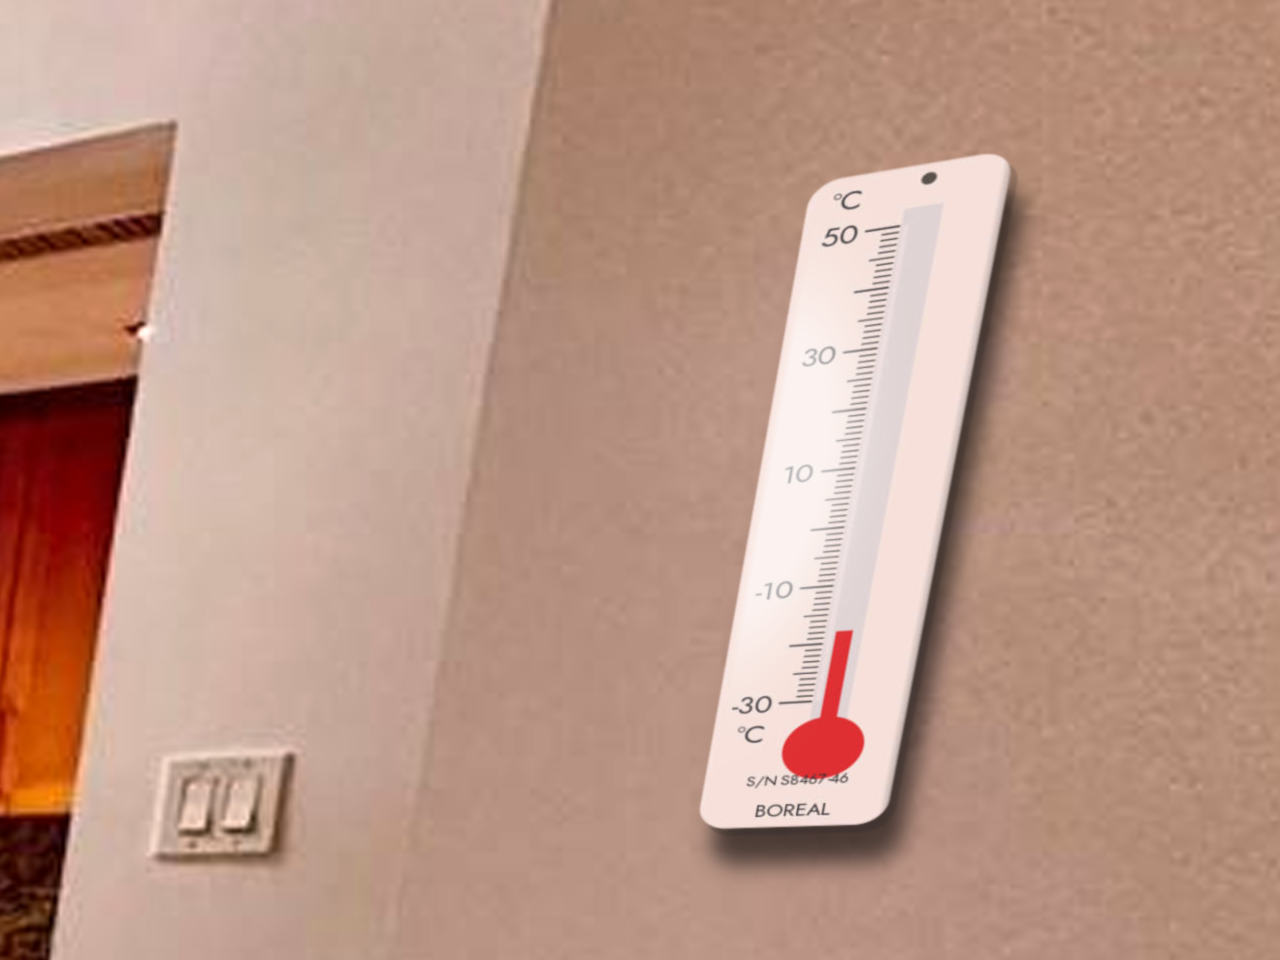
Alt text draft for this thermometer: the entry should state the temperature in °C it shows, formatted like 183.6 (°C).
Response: -18 (°C)
